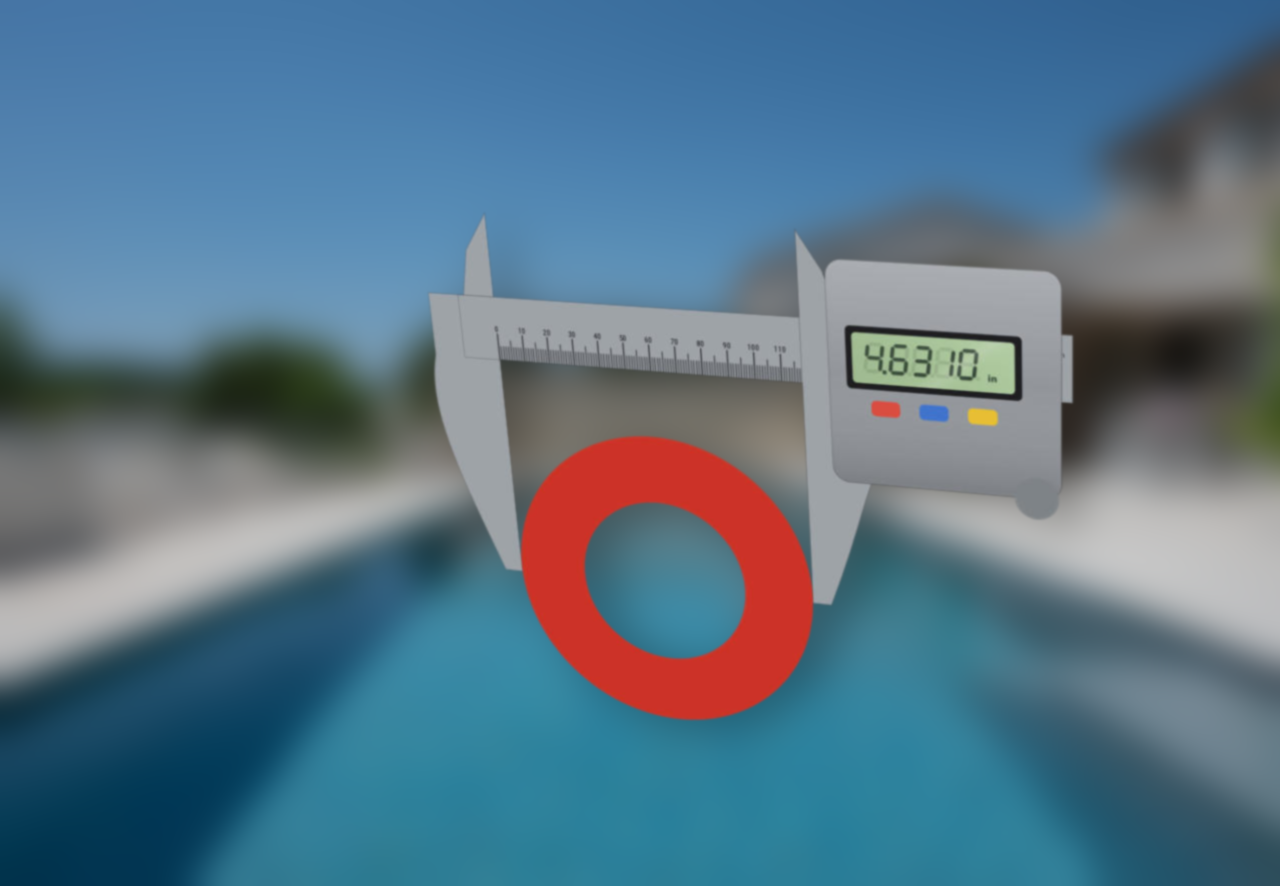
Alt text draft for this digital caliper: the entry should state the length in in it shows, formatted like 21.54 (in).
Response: 4.6310 (in)
